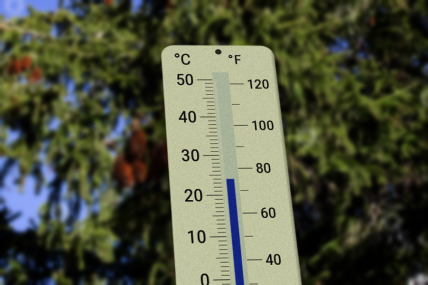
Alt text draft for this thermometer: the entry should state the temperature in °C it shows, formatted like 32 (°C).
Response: 24 (°C)
